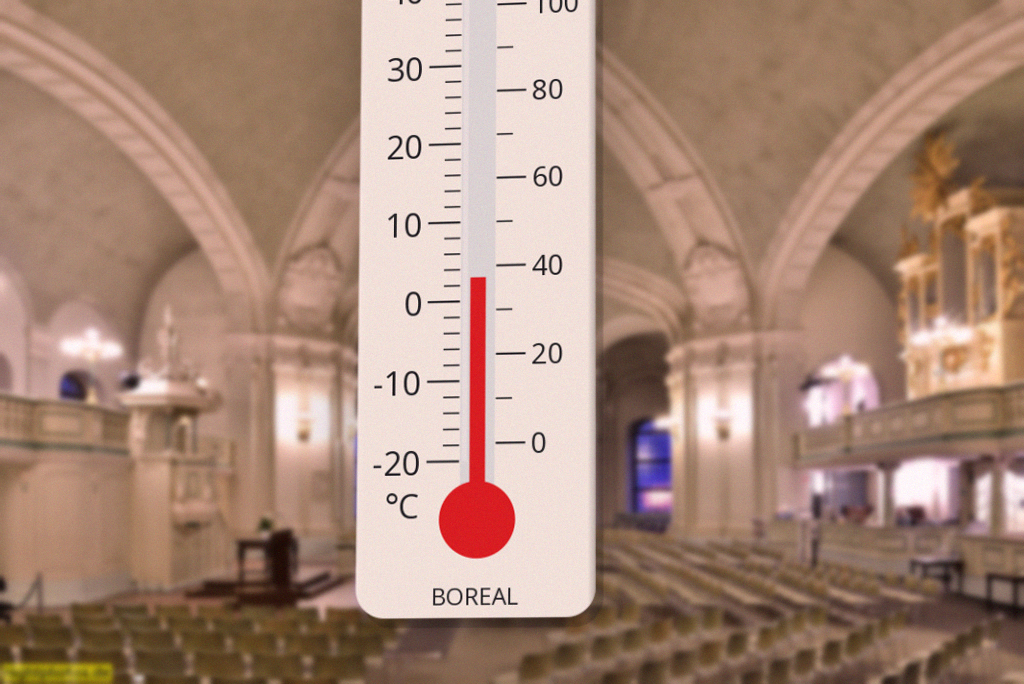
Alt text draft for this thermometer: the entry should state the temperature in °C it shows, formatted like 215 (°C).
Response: 3 (°C)
